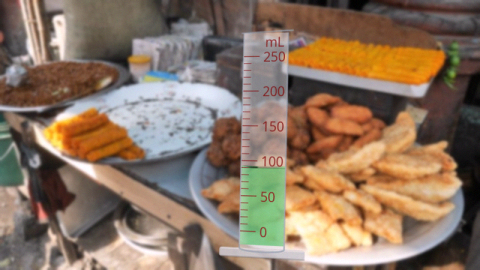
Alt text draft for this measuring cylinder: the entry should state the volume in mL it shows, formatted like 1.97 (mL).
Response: 90 (mL)
